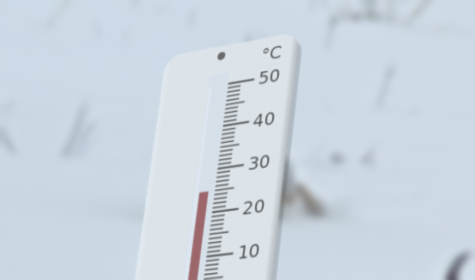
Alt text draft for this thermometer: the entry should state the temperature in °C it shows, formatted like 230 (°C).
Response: 25 (°C)
